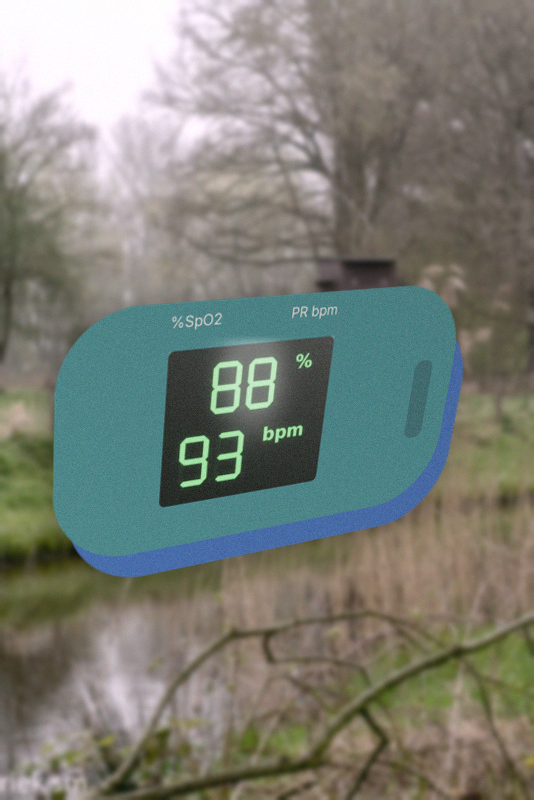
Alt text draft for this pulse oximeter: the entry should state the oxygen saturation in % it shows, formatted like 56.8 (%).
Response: 88 (%)
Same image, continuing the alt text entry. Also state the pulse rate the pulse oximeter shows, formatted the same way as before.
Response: 93 (bpm)
